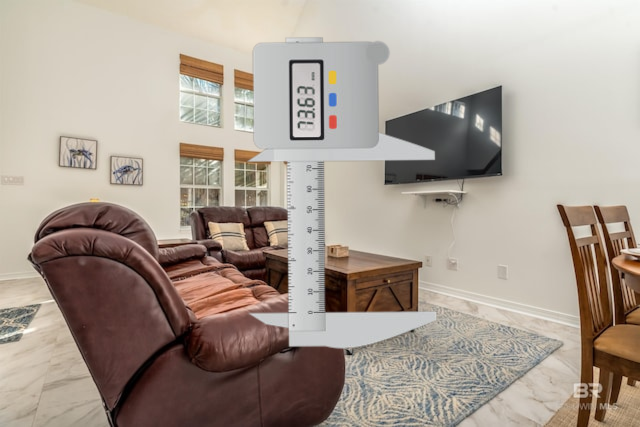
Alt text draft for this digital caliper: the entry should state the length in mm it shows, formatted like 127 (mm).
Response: 73.63 (mm)
